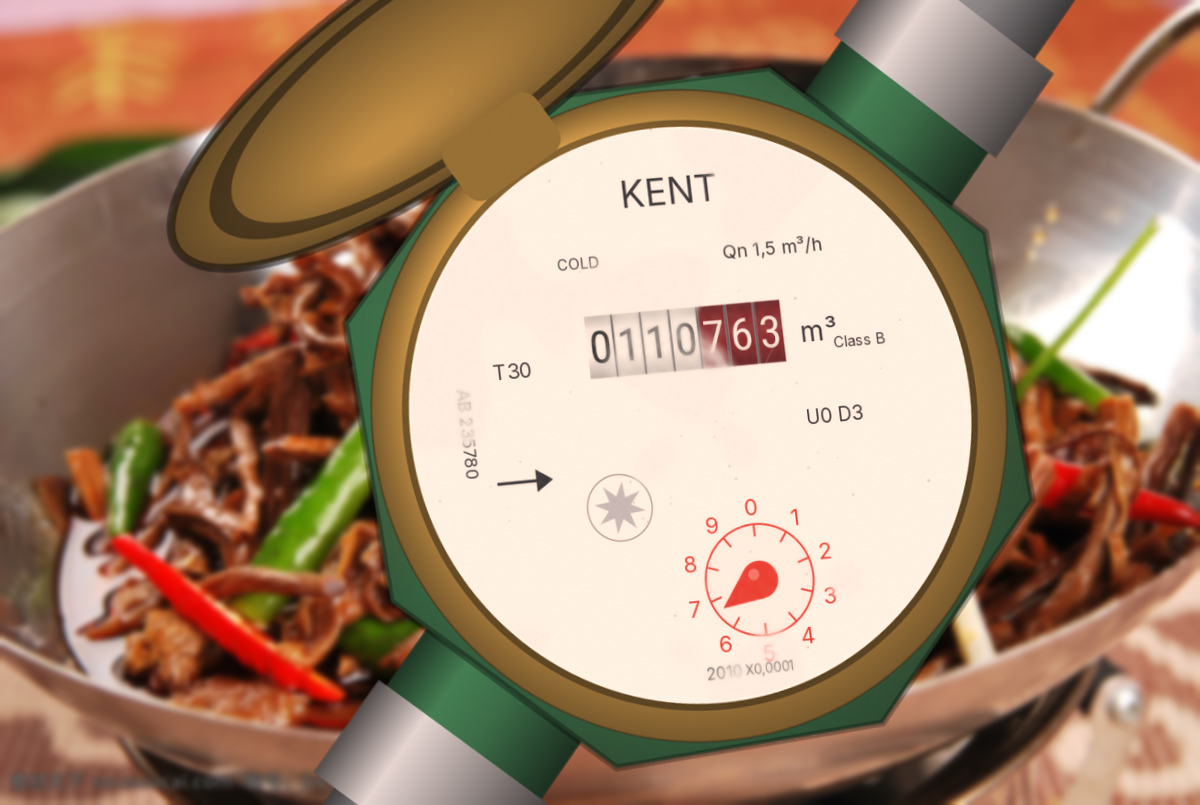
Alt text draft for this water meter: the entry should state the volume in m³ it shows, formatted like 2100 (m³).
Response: 110.7636 (m³)
